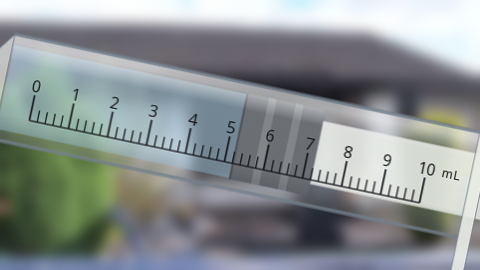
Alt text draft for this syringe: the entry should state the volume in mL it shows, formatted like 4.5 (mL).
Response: 5.2 (mL)
